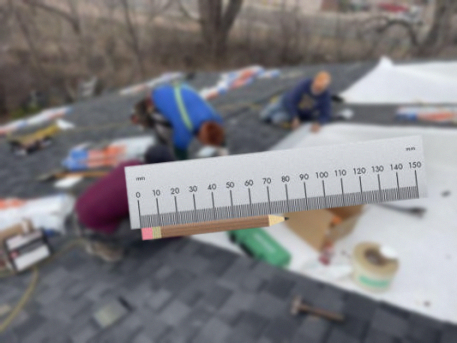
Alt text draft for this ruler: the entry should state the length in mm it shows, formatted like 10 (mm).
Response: 80 (mm)
